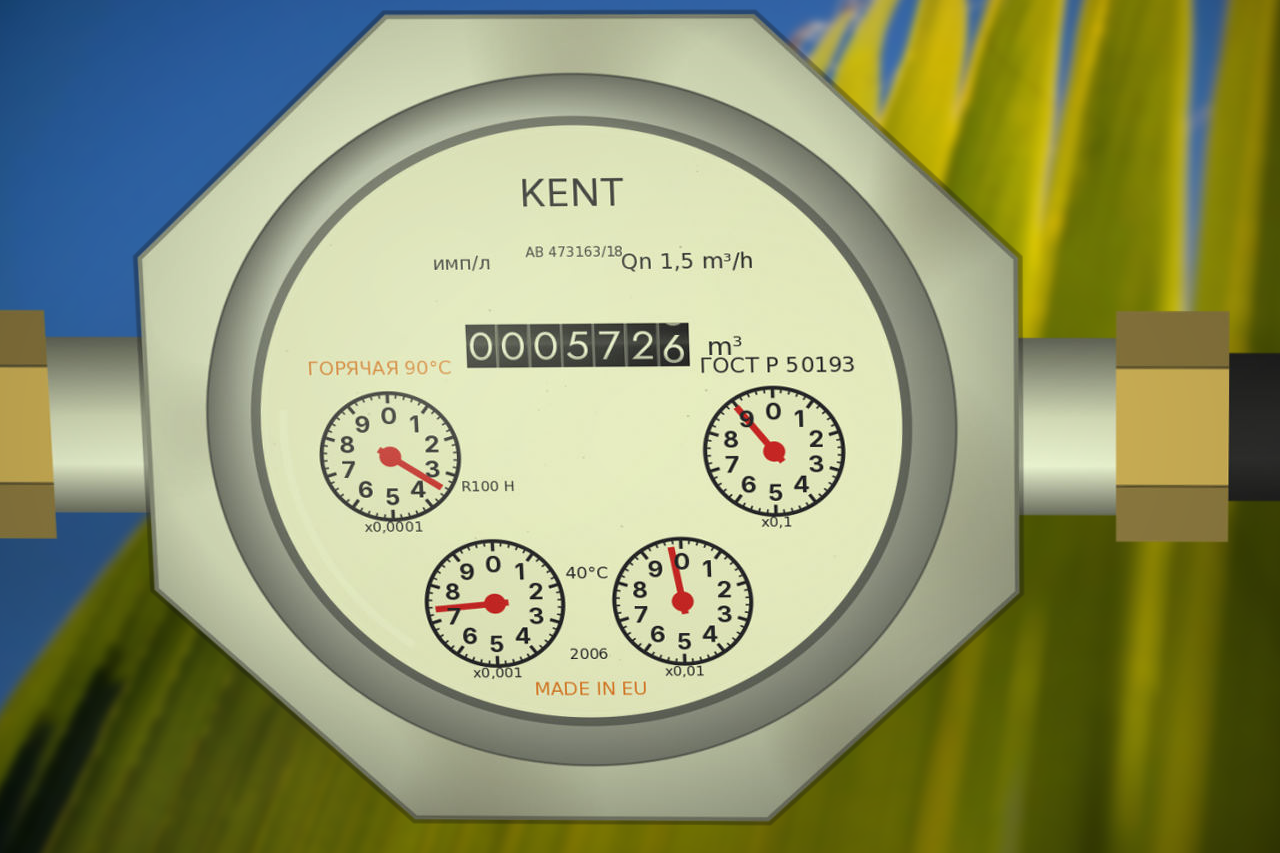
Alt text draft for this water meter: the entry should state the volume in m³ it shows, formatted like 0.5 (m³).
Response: 5725.8973 (m³)
